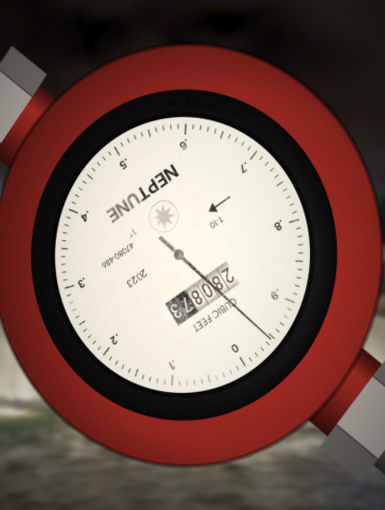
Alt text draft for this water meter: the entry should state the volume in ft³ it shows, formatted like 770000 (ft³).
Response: 280872.95 (ft³)
